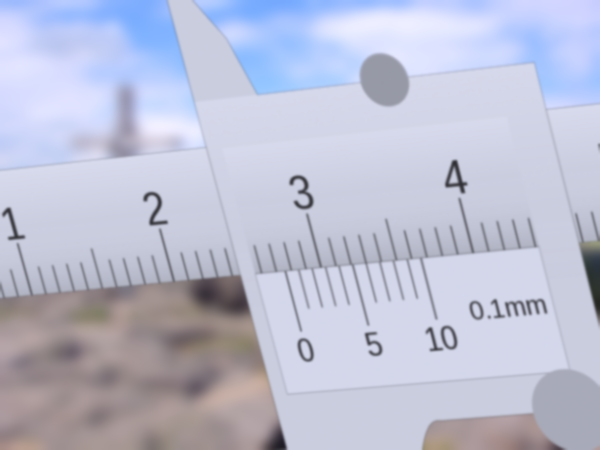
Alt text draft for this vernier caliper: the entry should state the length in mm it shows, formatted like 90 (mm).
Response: 27.6 (mm)
